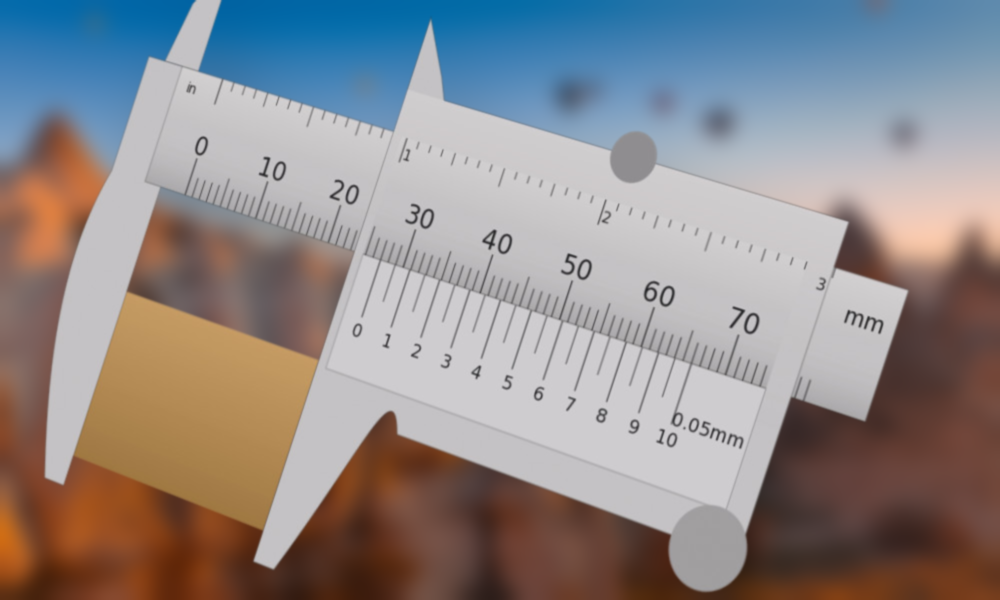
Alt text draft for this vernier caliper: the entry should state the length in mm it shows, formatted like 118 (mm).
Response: 27.0 (mm)
